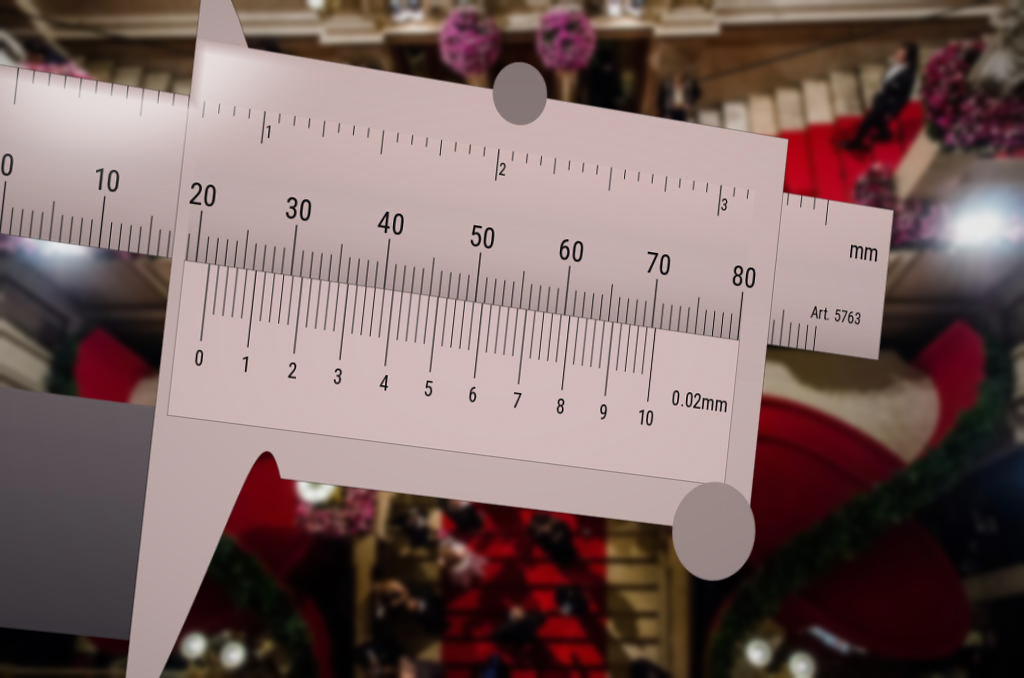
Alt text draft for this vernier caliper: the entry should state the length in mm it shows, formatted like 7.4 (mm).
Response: 21.4 (mm)
